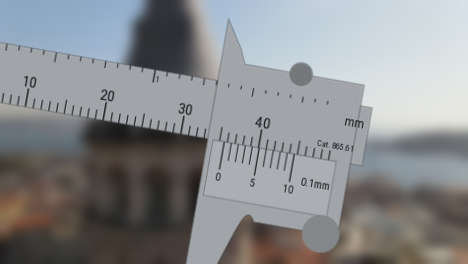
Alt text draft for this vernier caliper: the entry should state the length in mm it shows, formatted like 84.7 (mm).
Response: 35.6 (mm)
